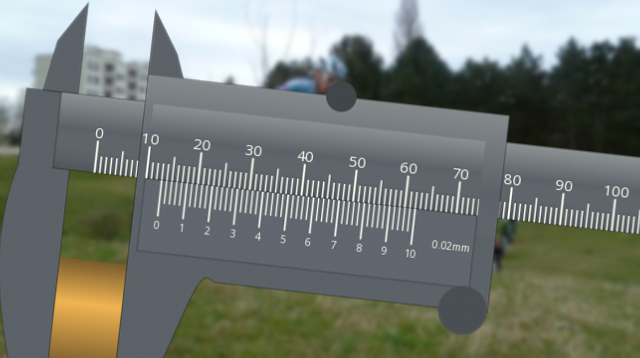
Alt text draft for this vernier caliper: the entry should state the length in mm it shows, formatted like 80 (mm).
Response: 13.0 (mm)
